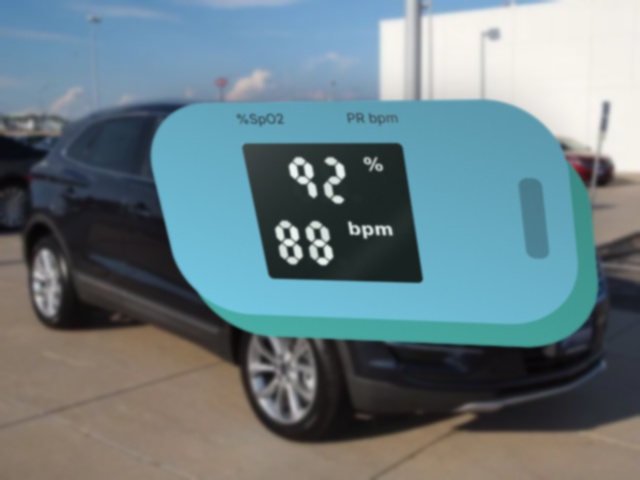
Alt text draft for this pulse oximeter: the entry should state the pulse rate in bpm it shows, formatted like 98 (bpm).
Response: 88 (bpm)
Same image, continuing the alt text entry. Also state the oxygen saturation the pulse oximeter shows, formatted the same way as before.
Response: 92 (%)
